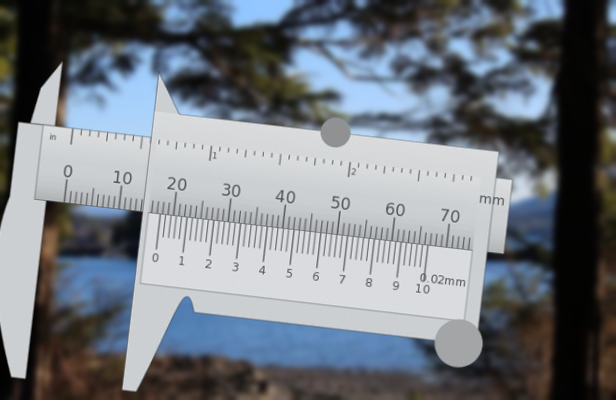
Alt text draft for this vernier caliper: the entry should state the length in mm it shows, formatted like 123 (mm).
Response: 17.6 (mm)
